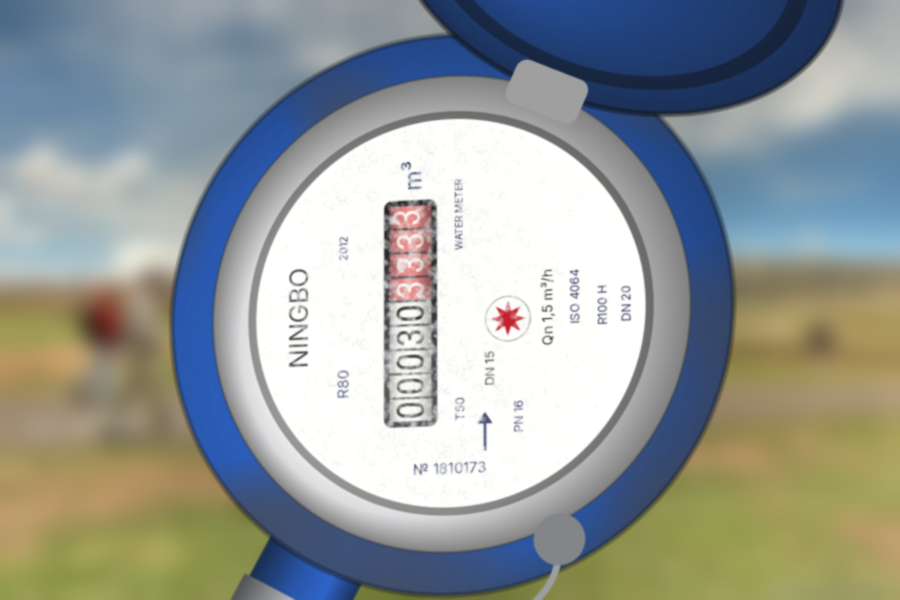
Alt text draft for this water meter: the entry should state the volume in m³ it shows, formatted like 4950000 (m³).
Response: 30.3333 (m³)
